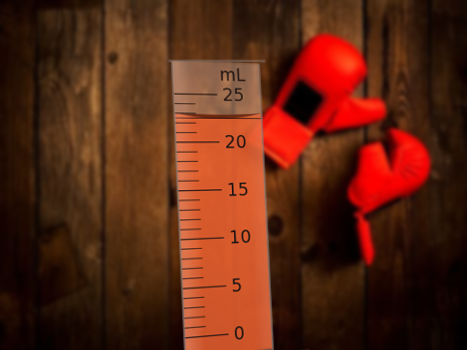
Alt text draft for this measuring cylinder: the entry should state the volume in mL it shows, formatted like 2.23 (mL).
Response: 22.5 (mL)
